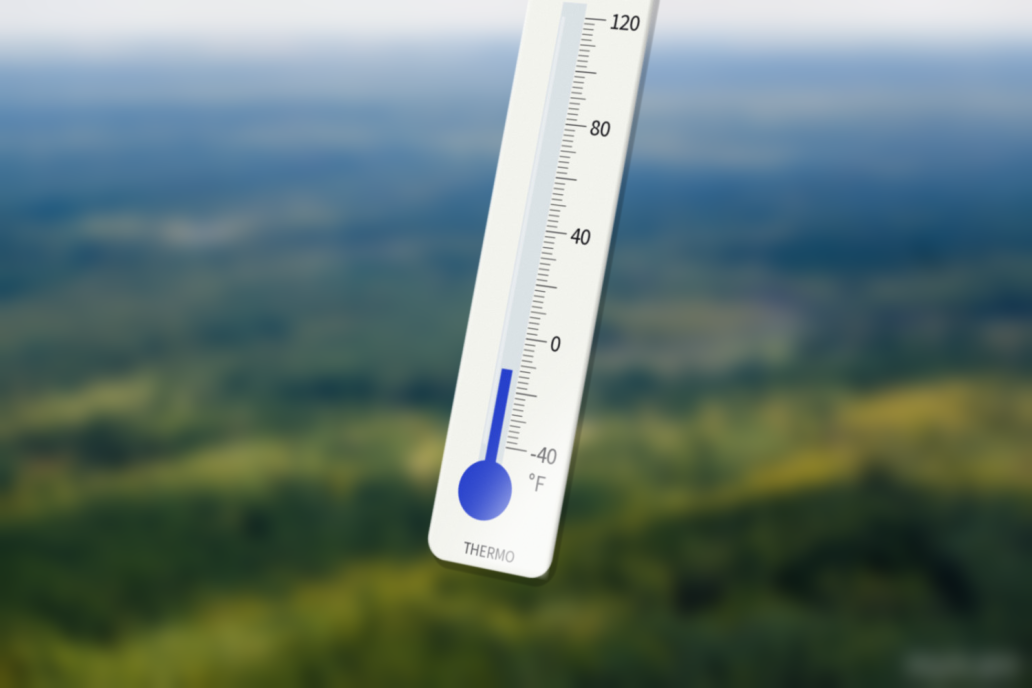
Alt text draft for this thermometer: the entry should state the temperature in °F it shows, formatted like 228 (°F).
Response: -12 (°F)
